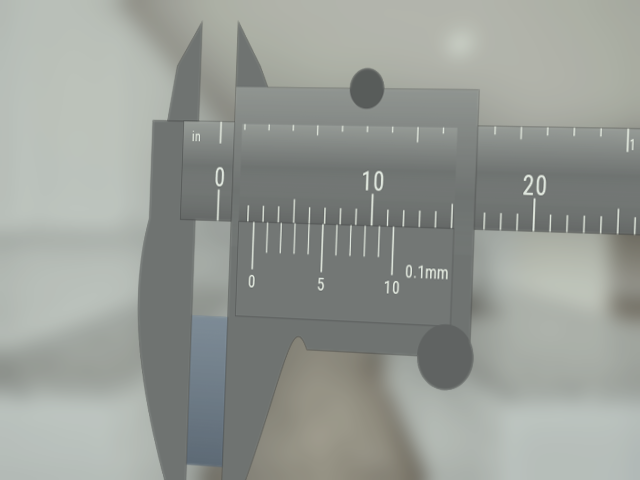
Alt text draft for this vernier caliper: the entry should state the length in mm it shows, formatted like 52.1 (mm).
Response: 2.4 (mm)
